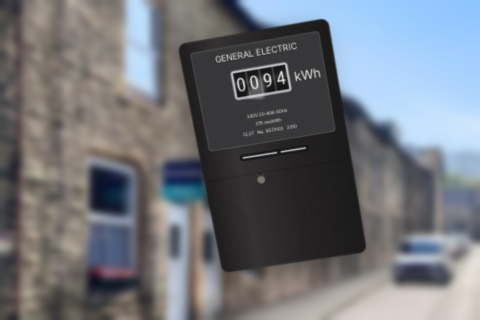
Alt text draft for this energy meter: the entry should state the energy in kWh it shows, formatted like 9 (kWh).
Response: 94 (kWh)
